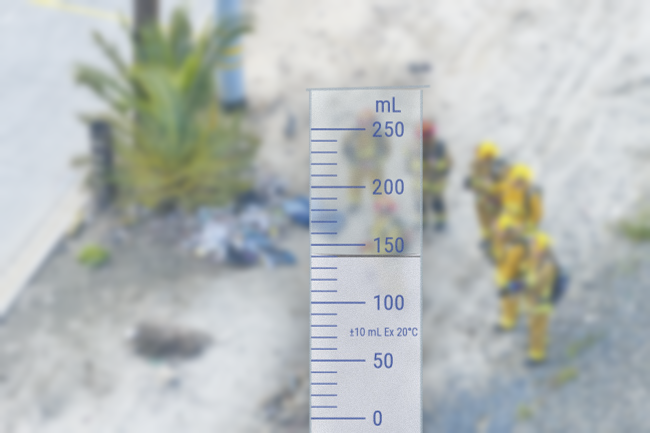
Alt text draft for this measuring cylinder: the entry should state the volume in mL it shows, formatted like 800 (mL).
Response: 140 (mL)
